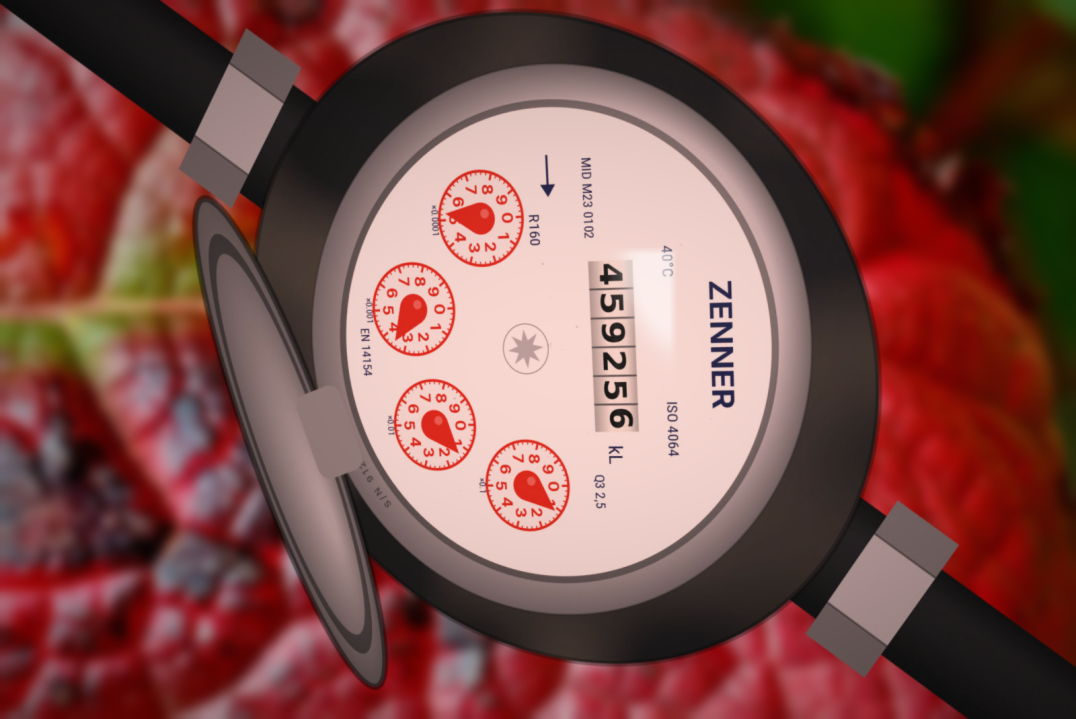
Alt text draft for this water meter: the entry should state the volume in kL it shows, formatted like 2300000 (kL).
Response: 459256.1135 (kL)
